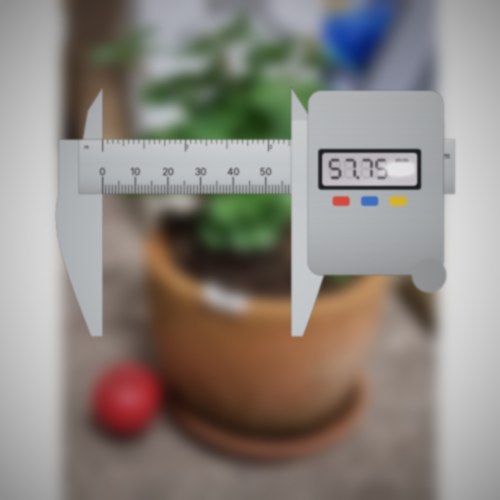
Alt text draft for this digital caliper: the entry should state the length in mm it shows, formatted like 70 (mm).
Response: 57.75 (mm)
